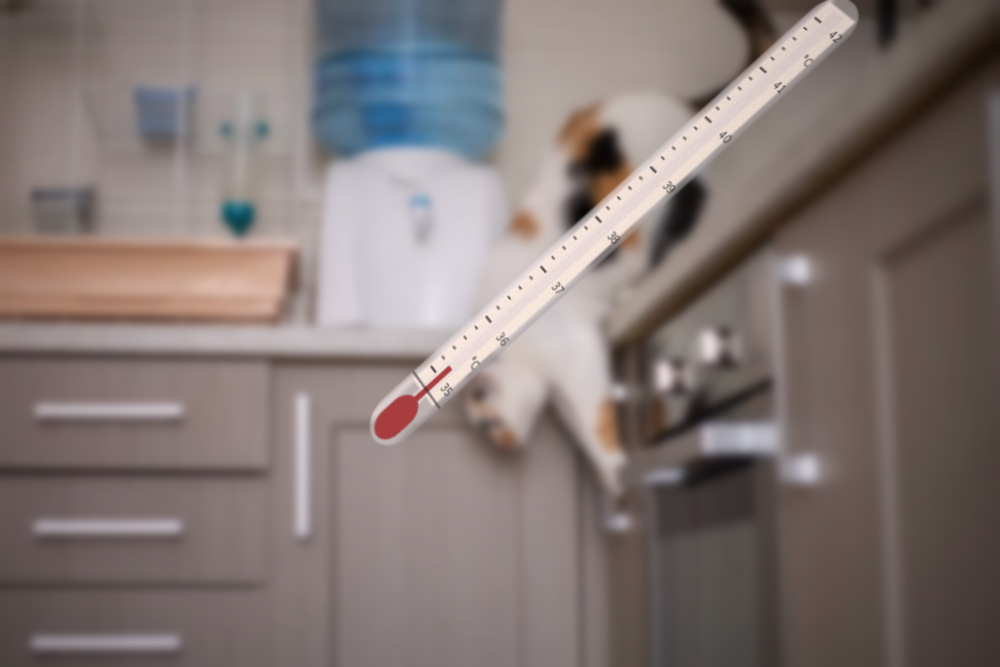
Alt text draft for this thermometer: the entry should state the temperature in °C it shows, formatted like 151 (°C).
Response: 35.2 (°C)
